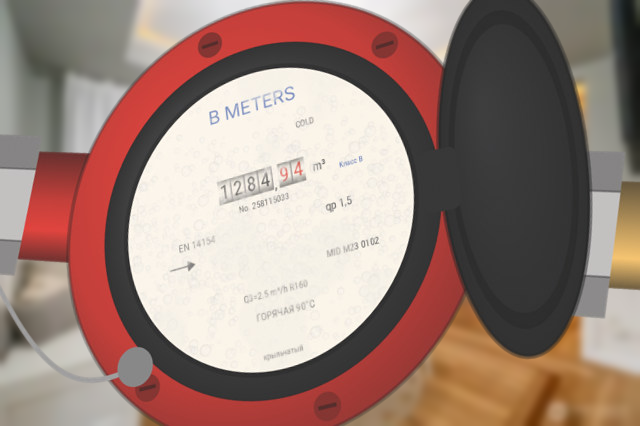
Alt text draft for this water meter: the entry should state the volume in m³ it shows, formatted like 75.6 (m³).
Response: 1284.94 (m³)
